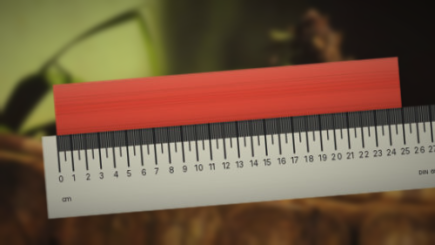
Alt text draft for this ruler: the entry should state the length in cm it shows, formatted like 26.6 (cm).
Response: 25 (cm)
